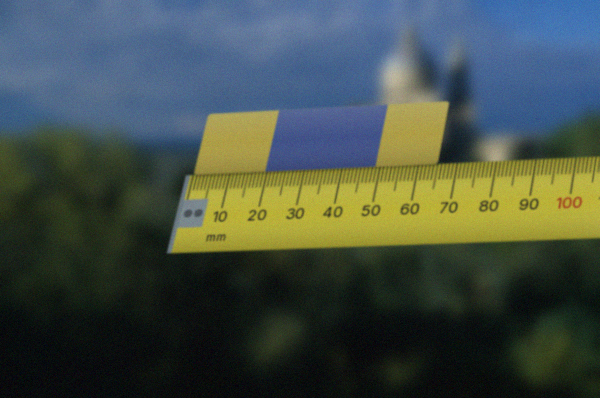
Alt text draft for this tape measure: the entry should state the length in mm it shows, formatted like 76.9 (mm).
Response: 65 (mm)
